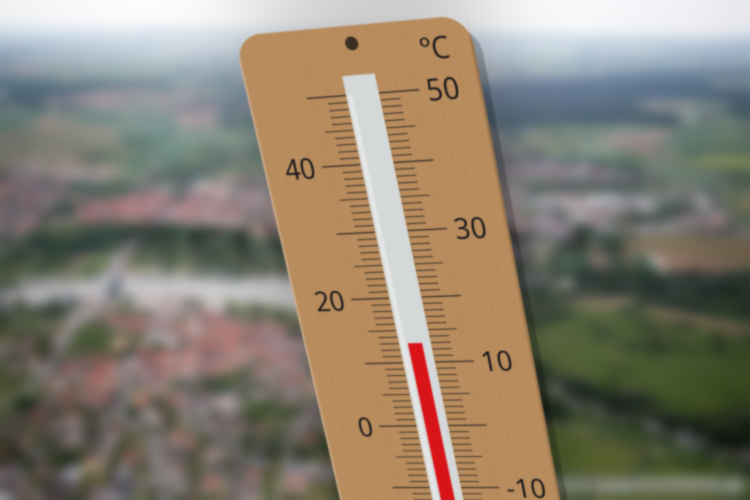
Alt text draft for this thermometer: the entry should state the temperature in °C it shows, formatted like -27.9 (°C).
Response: 13 (°C)
